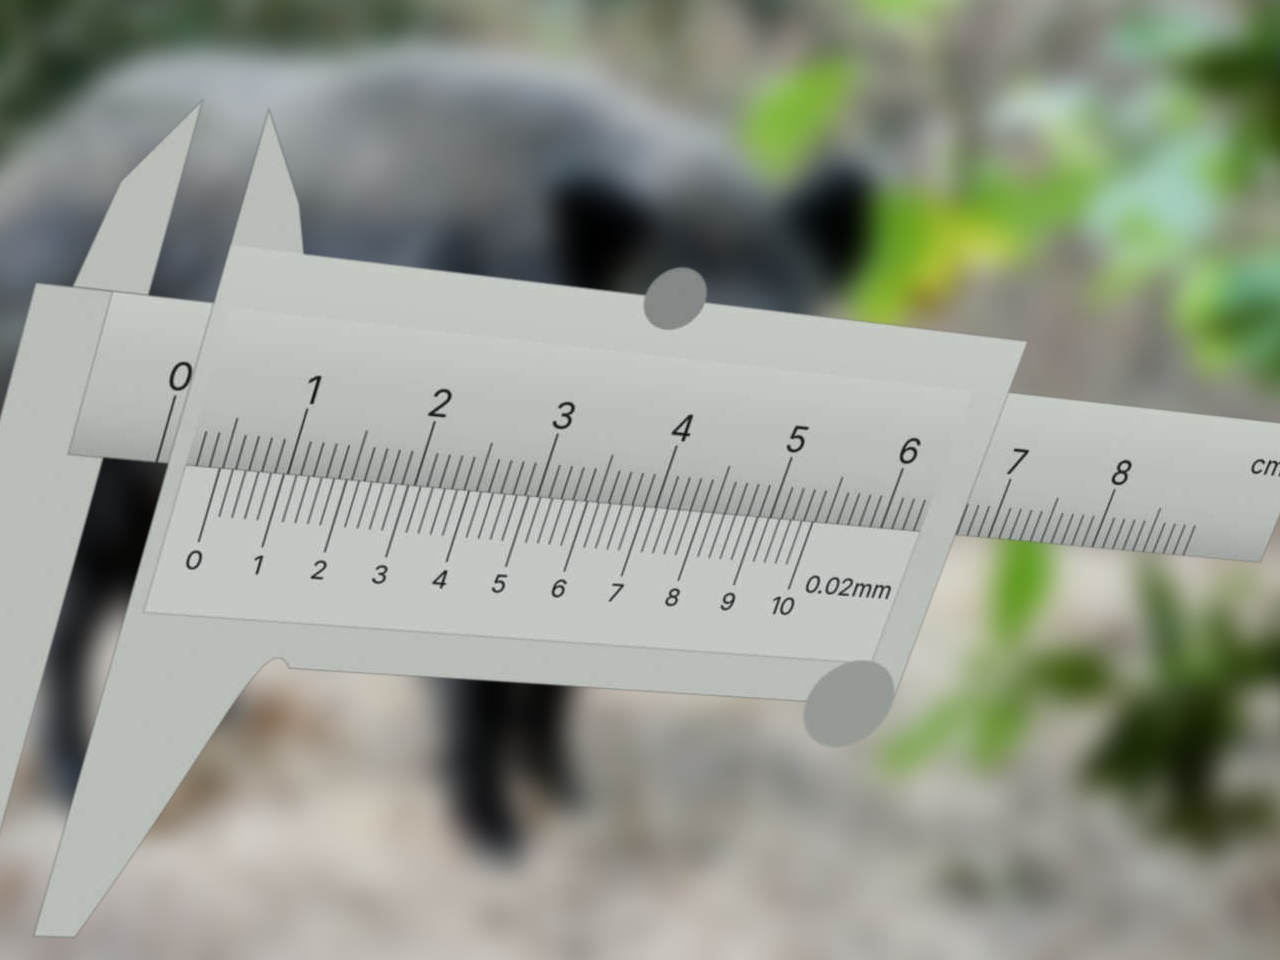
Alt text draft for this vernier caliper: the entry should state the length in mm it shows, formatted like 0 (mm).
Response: 4.8 (mm)
